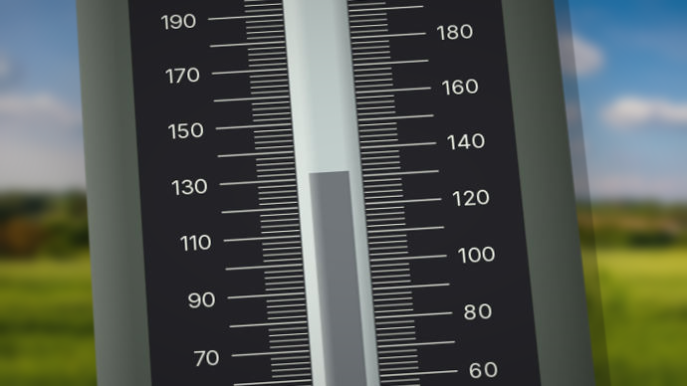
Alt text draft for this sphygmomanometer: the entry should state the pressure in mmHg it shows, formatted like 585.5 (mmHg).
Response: 132 (mmHg)
